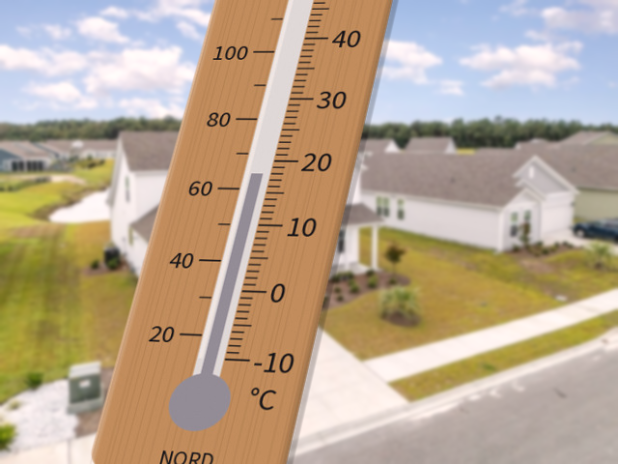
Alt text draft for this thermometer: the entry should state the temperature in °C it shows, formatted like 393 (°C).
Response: 18 (°C)
